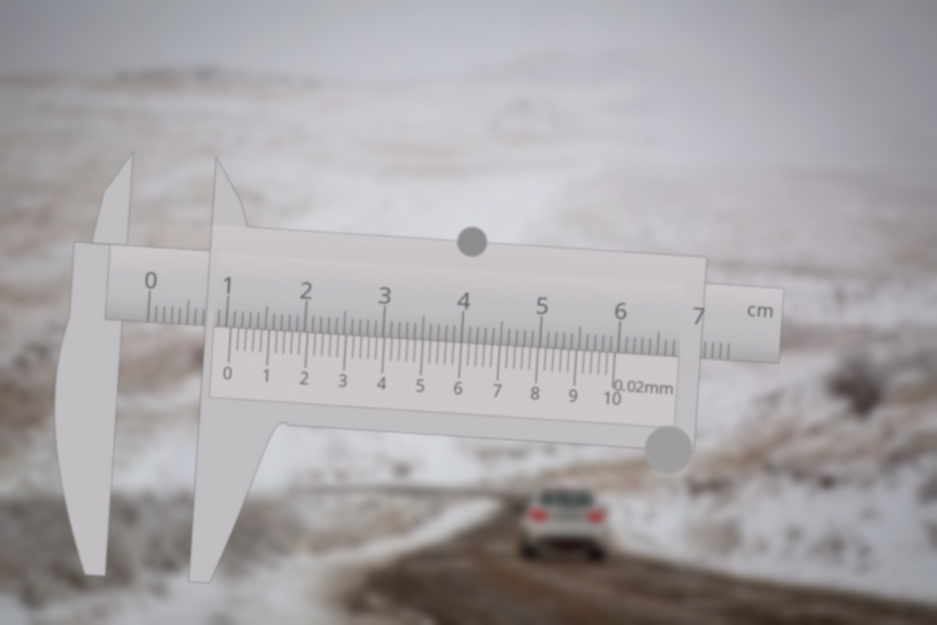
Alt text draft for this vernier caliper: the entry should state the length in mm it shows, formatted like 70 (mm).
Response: 10.6 (mm)
